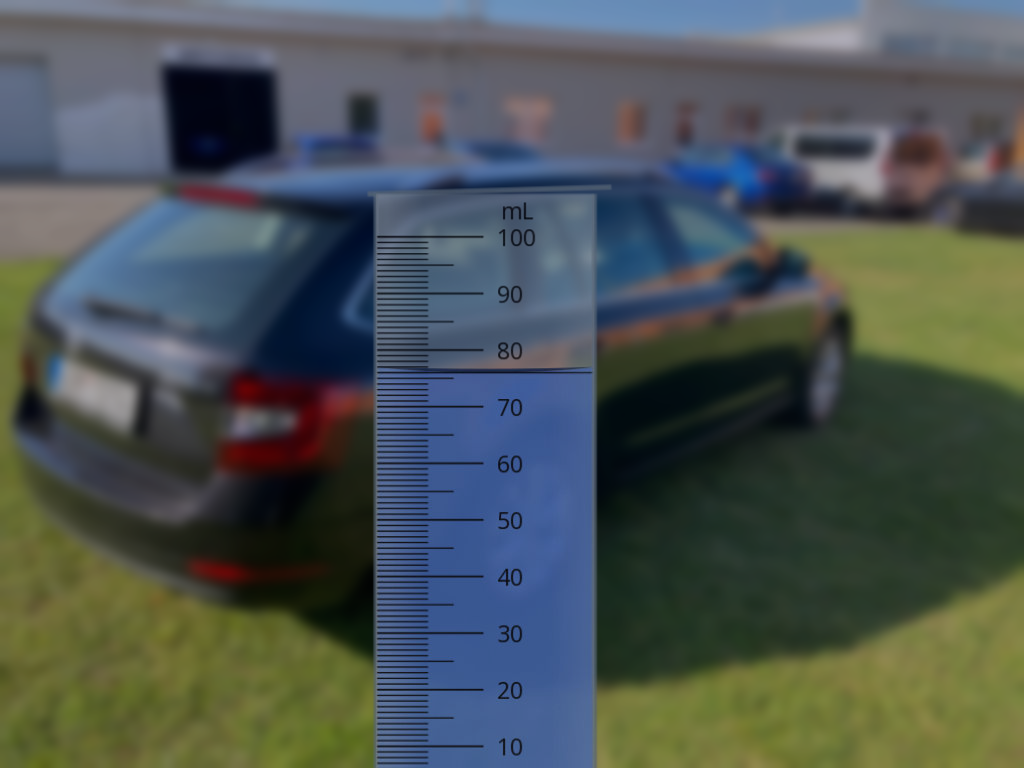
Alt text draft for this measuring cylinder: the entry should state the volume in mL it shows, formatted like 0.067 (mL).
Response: 76 (mL)
